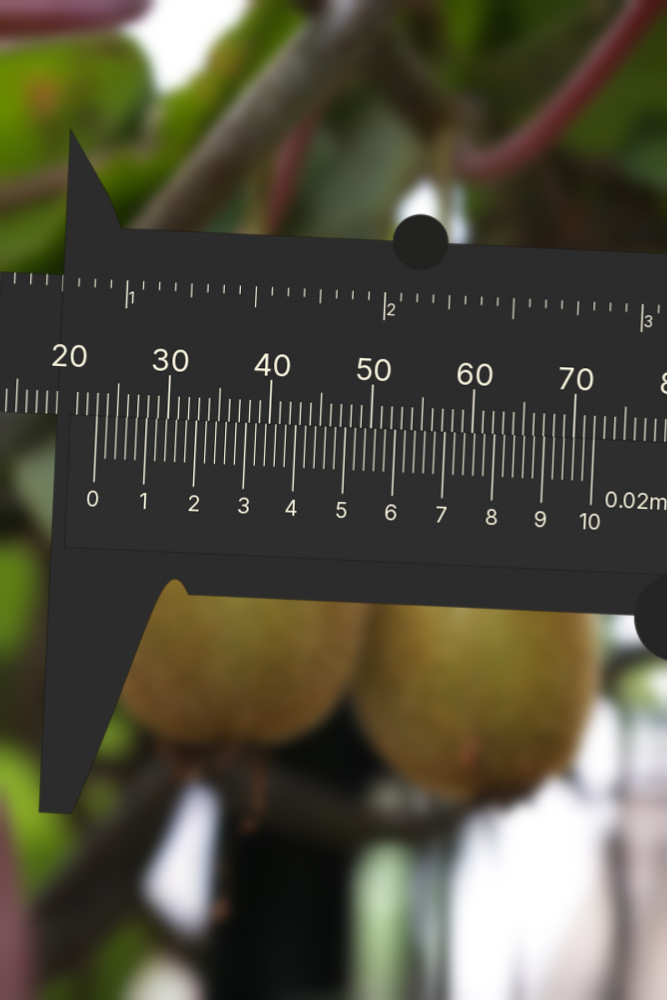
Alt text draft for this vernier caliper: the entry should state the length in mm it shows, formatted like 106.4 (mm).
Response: 23.0 (mm)
